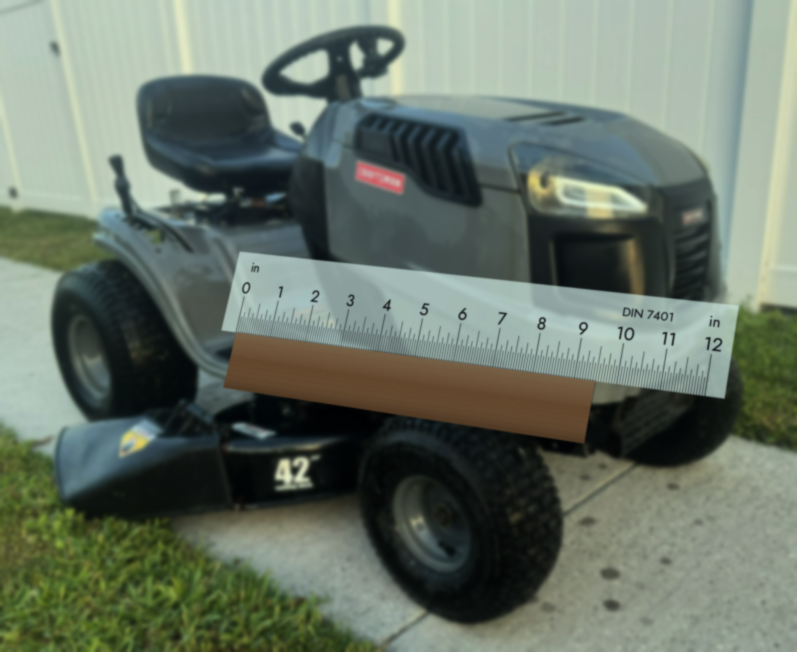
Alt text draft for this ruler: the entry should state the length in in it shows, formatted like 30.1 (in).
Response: 9.5 (in)
